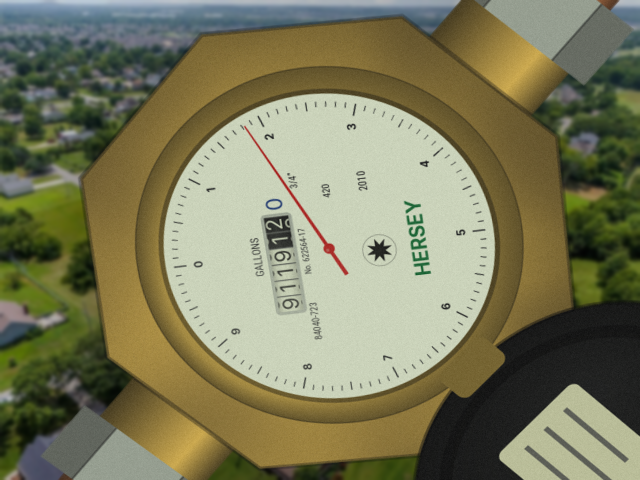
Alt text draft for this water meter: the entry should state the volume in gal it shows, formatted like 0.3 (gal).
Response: 9119121.8 (gal)
